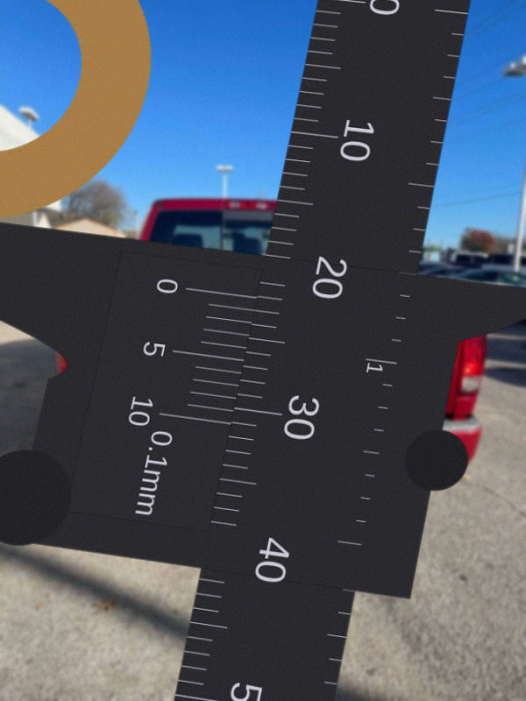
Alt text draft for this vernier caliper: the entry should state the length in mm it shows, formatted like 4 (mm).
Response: 22.1 (mm)
